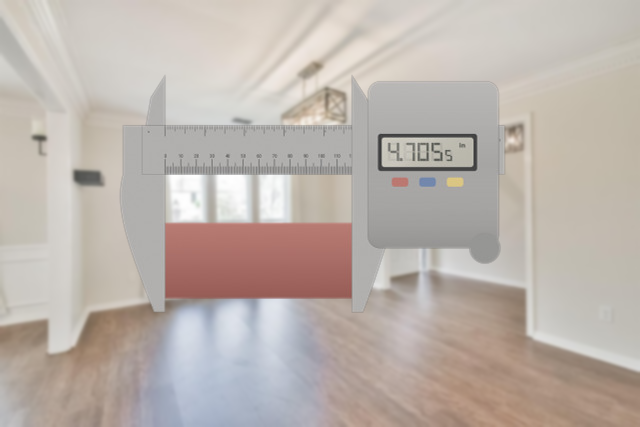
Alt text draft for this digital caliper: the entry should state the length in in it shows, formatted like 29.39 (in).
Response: 4.7055 (in)
